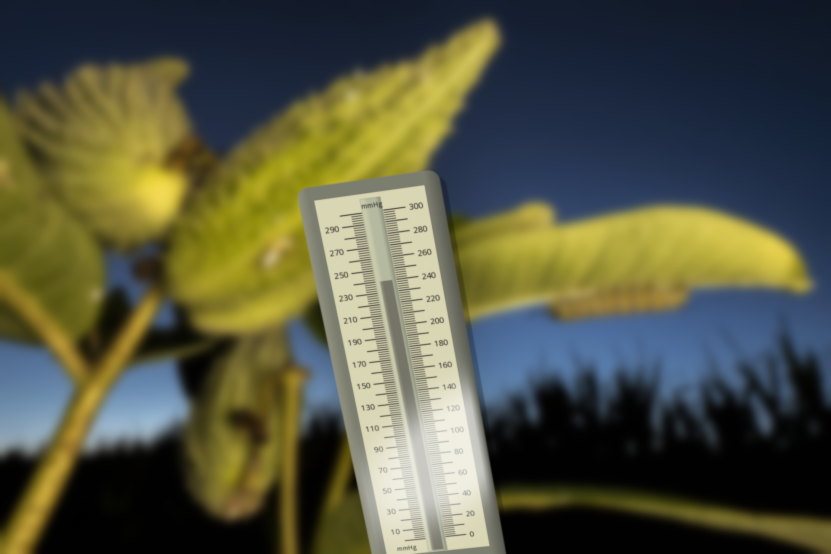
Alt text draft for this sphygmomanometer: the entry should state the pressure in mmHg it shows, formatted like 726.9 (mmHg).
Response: 240 (mmHg)
